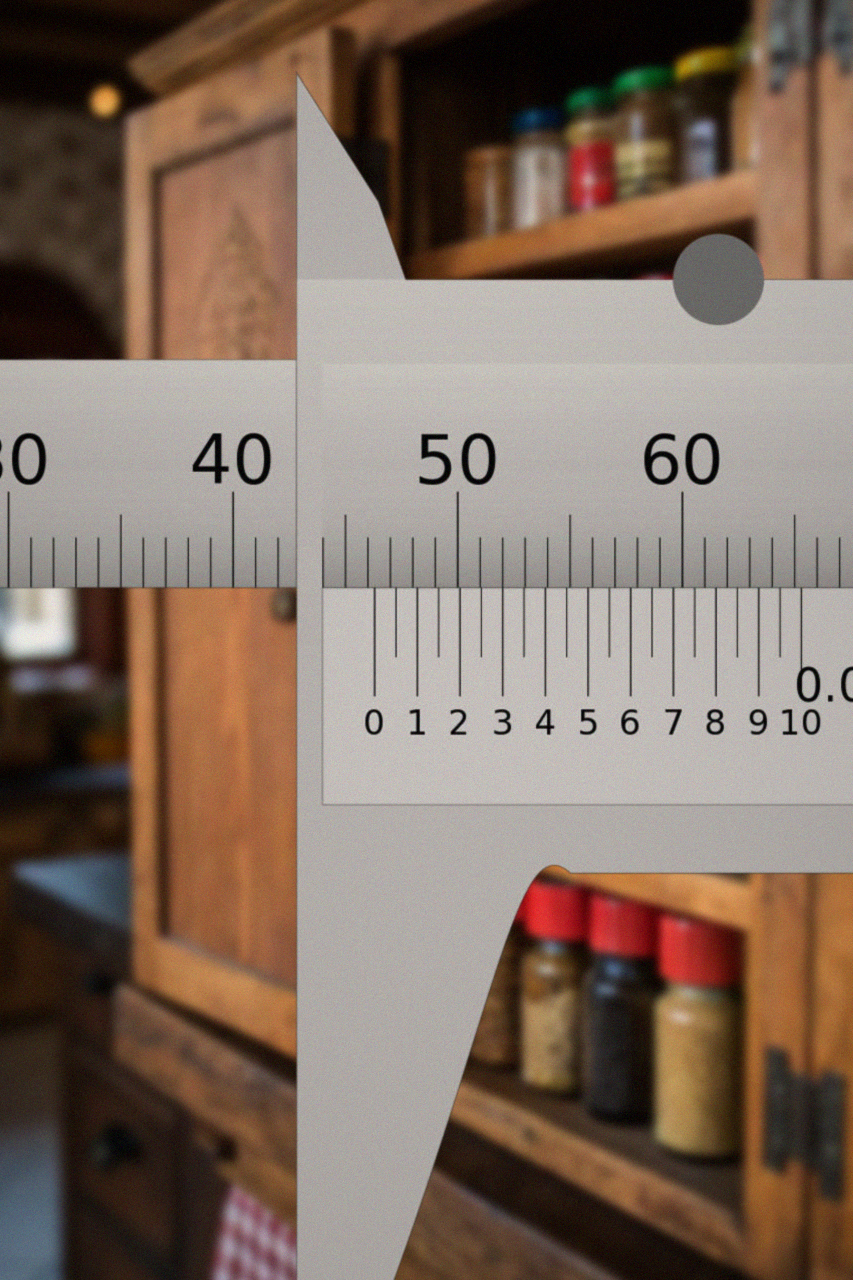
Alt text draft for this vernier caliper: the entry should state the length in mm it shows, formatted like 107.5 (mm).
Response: 46.3 (mm)
